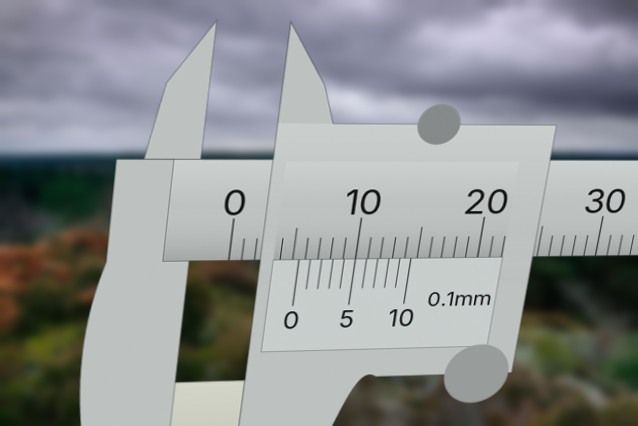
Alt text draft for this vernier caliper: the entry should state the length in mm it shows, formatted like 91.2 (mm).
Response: 5.5 (mm)
